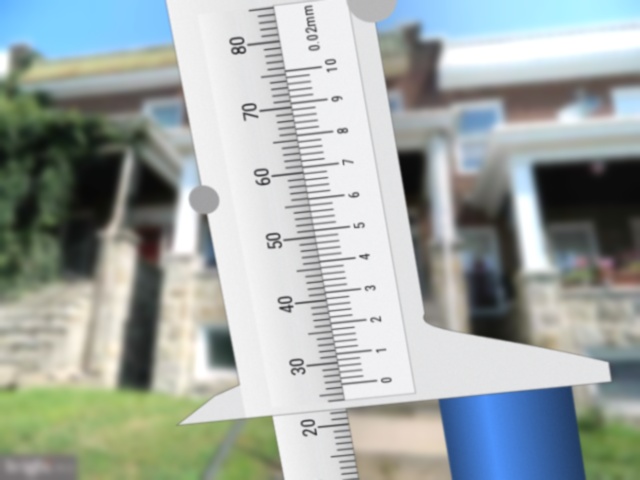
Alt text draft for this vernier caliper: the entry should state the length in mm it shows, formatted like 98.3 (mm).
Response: 26.5 (mm)
